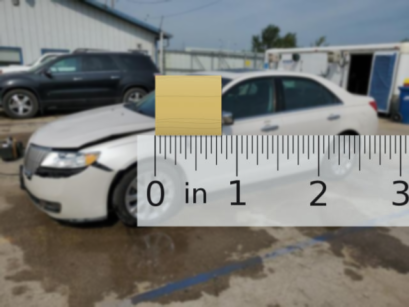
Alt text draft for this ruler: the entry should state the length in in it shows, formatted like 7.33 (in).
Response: 0.8125 (in)
